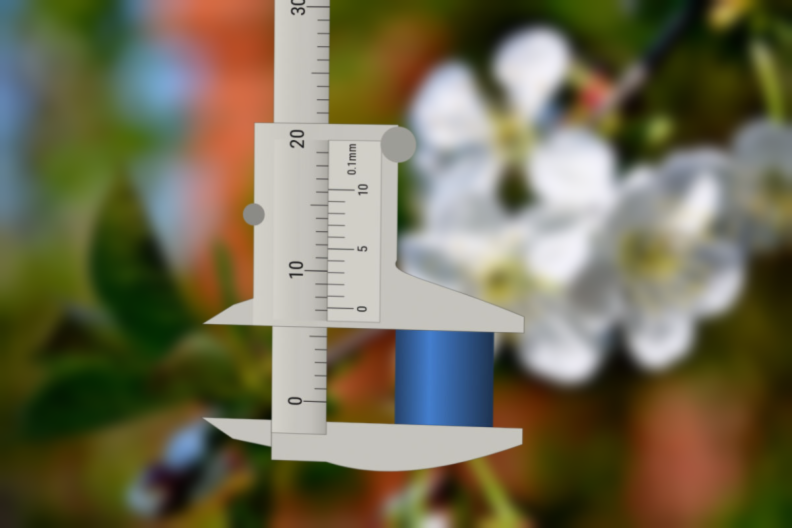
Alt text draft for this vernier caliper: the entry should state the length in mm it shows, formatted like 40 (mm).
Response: 7.2 (mm)
